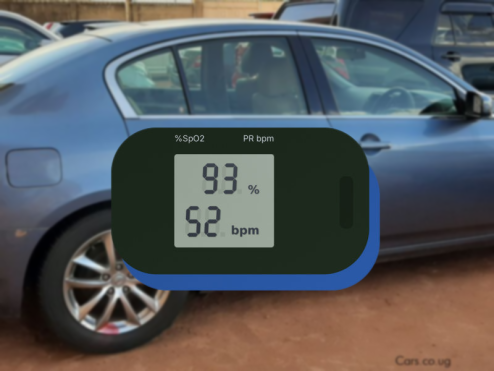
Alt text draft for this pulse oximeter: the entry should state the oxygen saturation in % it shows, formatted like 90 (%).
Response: 93 (%)
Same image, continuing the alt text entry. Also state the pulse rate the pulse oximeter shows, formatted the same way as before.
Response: 52 (bpm)
